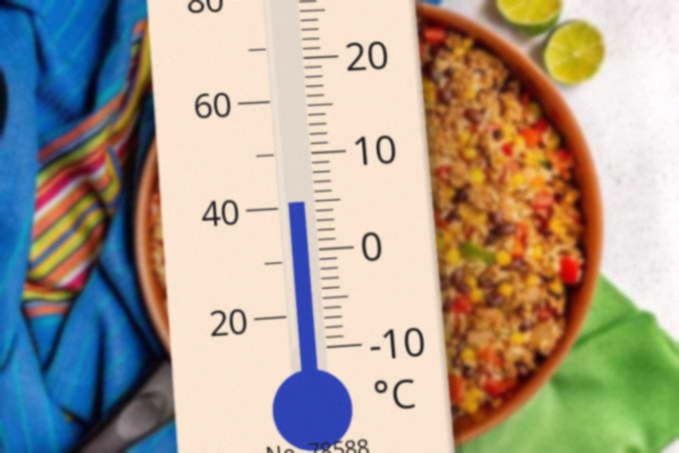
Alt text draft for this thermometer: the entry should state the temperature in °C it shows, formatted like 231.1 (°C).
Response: 5 (°C)
